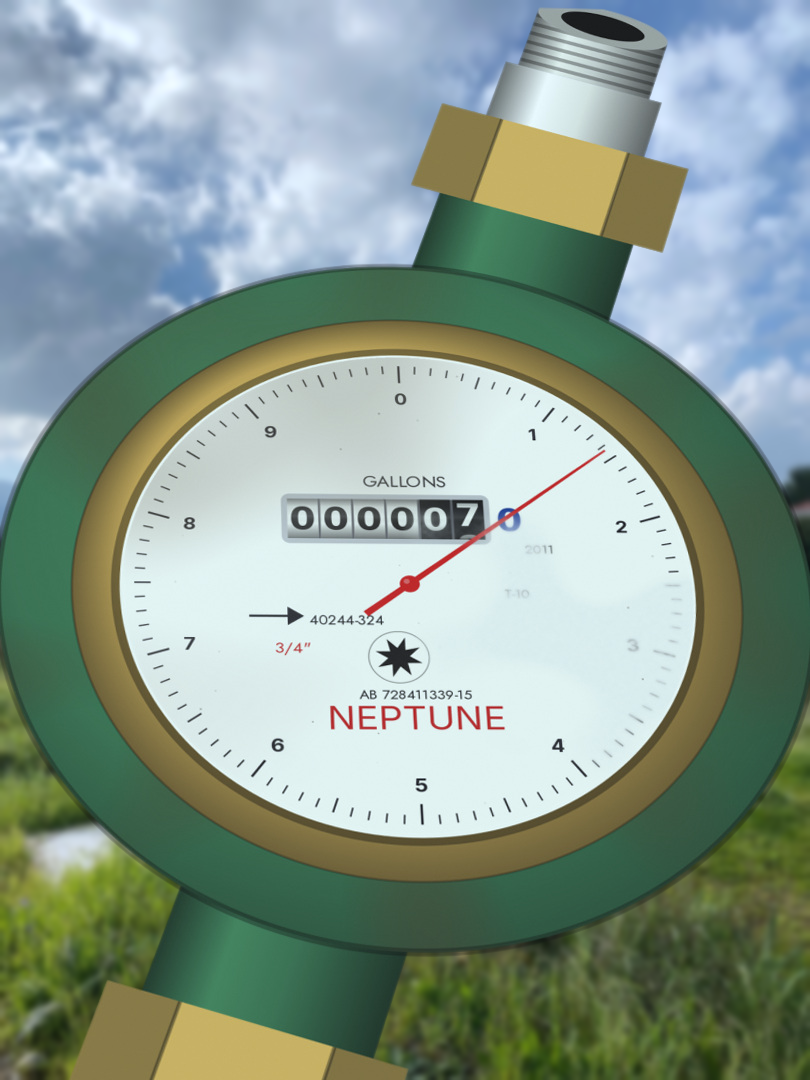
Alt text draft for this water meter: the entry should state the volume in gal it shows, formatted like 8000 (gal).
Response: 71.4 (gal)
